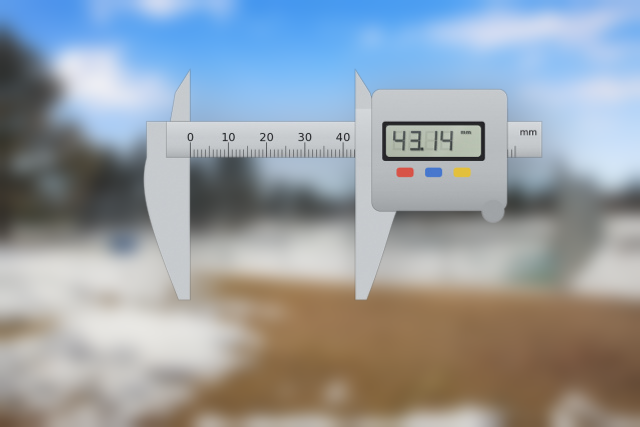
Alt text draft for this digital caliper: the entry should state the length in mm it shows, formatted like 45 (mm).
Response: 43.14 (mm)
